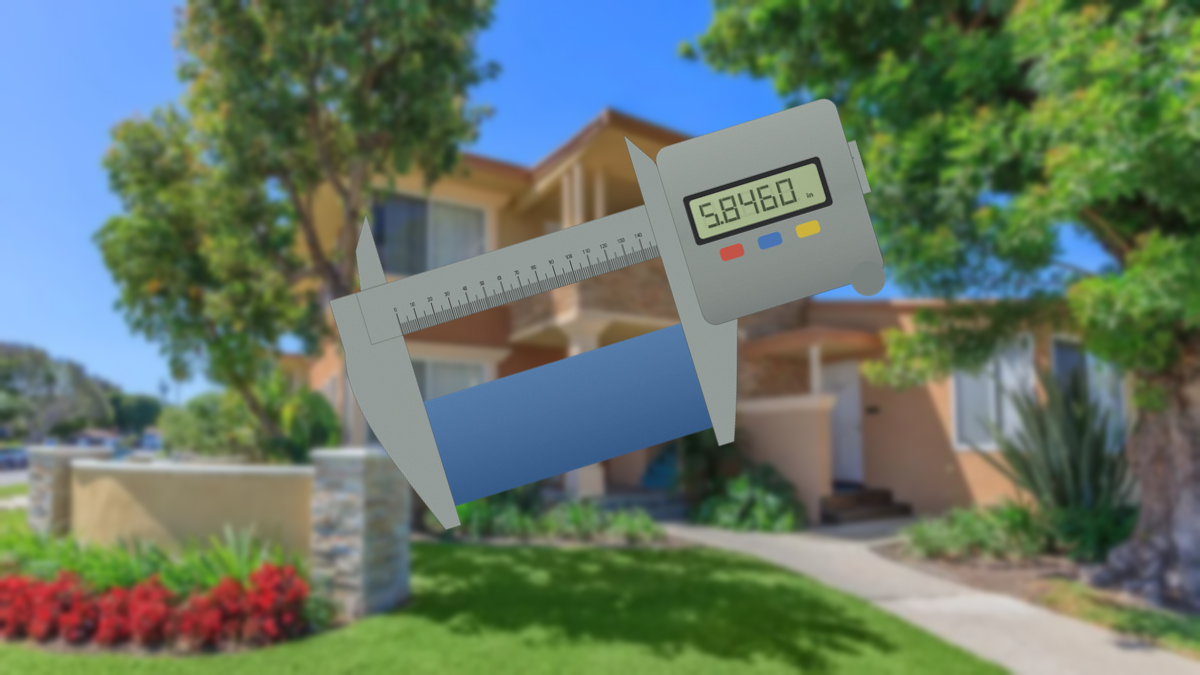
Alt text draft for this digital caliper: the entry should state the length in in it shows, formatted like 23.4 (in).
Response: 5.8460 (in)
